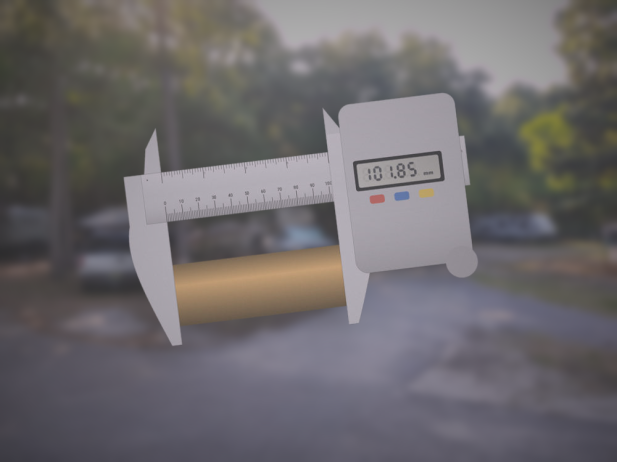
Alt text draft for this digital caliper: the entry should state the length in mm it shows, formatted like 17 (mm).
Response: 101.85 (mm)
